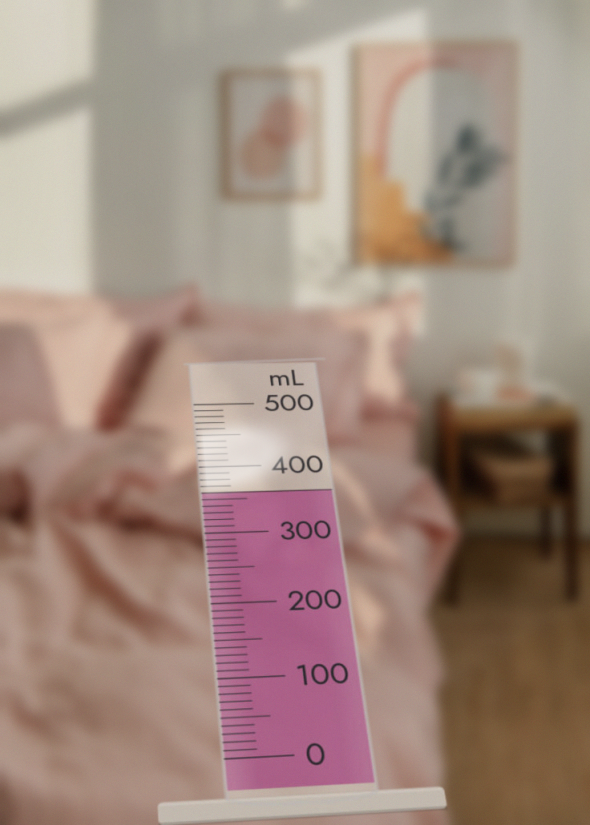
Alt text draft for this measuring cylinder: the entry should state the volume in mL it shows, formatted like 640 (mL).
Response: 360 (mL)
